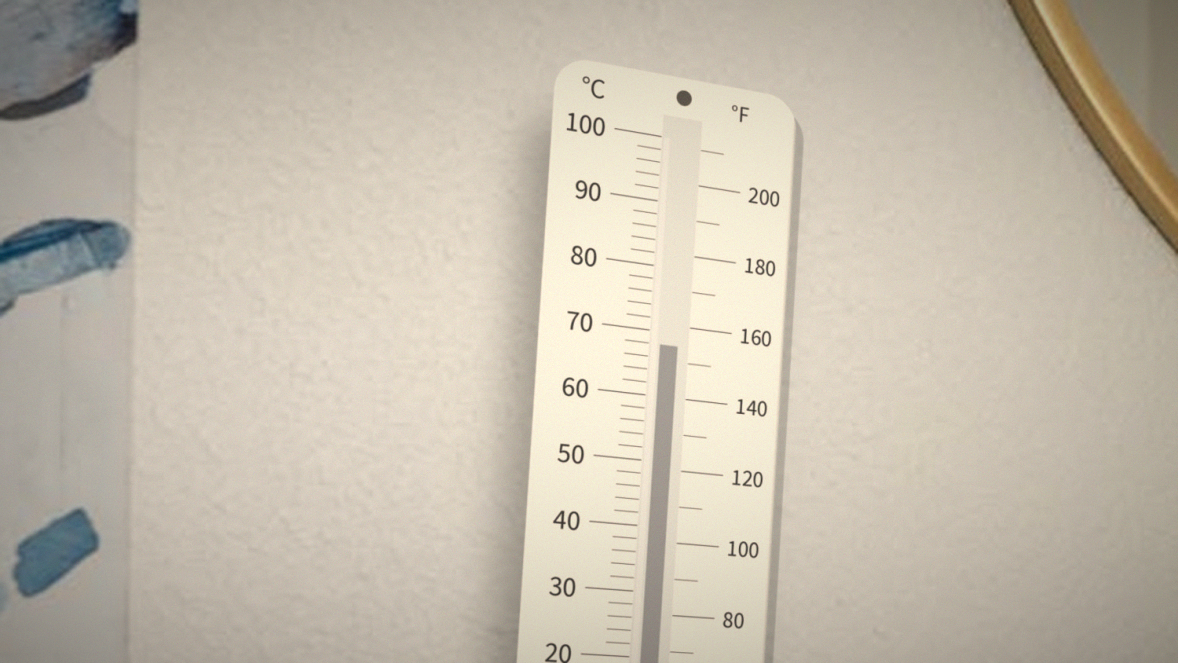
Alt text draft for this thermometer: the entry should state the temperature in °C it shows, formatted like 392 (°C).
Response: 68 (°C)
